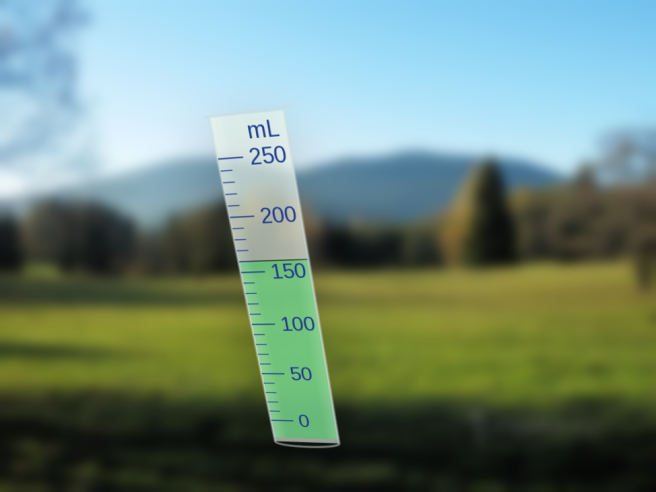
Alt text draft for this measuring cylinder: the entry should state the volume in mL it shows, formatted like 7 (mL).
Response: 160 (mL)
